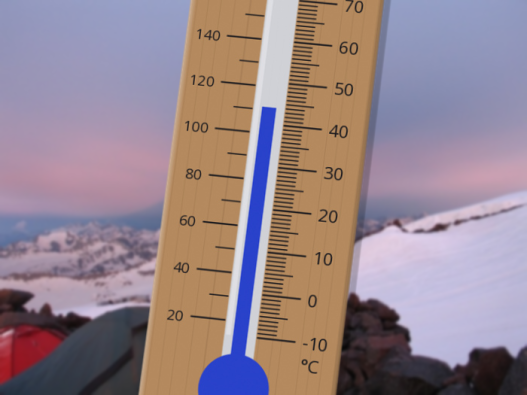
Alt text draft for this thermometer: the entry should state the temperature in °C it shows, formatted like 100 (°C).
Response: 44 (°C)
